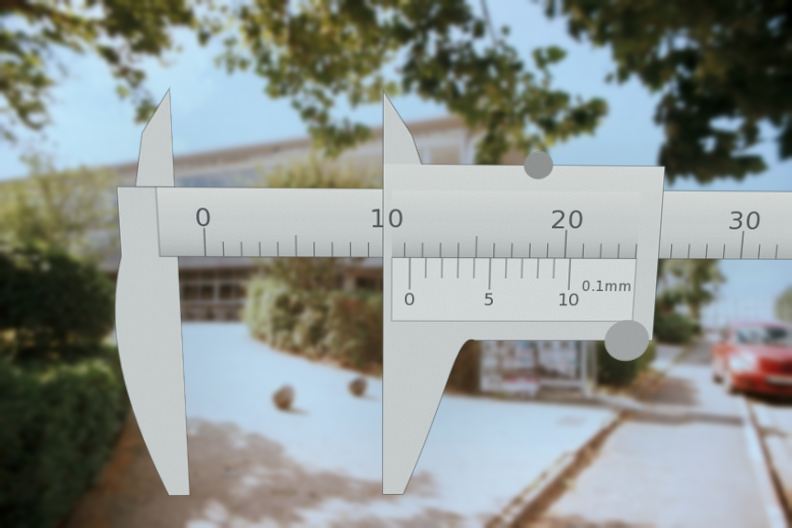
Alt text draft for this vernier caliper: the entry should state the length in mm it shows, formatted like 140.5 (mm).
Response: 11.3 (mm)
